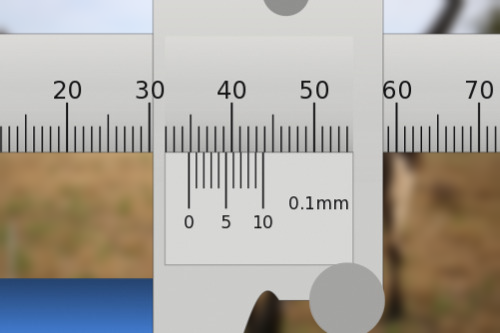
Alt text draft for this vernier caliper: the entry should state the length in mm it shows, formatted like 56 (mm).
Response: 34.8 (mm)
